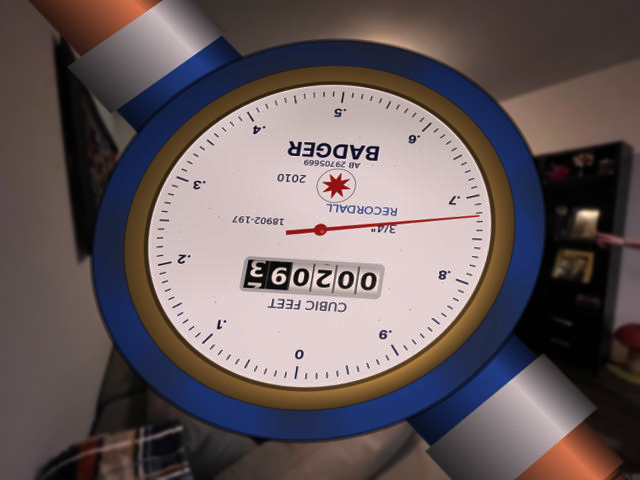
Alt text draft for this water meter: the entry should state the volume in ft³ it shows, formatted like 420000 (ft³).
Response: 2092.72 (ft³)
